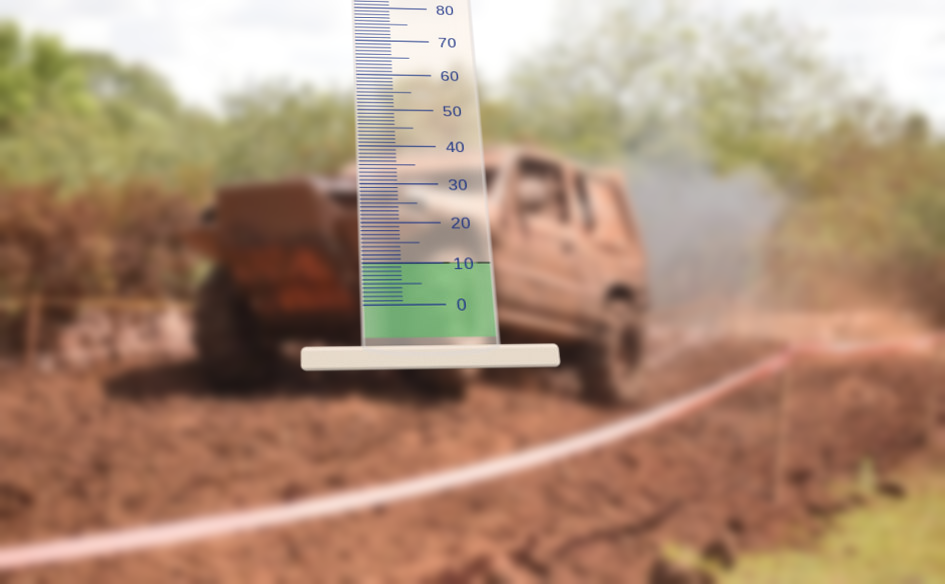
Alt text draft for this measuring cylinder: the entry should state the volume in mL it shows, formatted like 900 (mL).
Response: 10 (mL)
